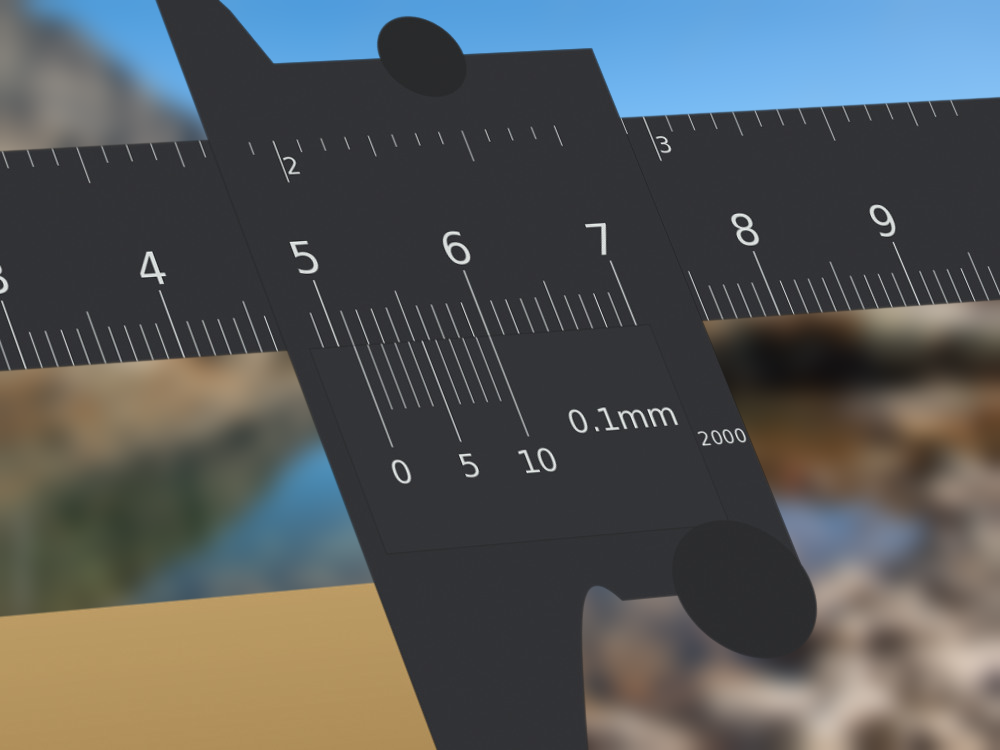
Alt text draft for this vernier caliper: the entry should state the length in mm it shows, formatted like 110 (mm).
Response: 51.0 (mm)
